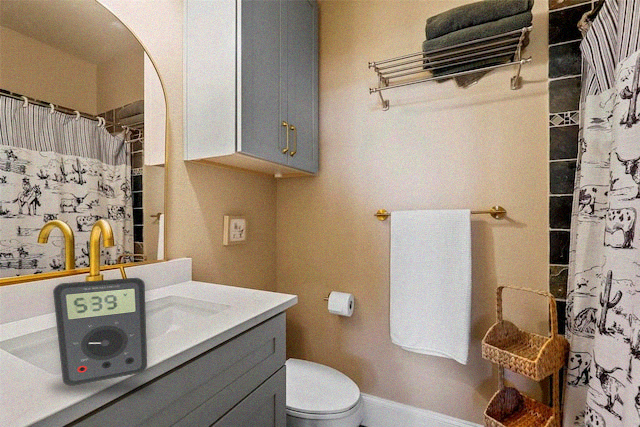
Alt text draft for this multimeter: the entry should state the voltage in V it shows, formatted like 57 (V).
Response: 539 (V)
